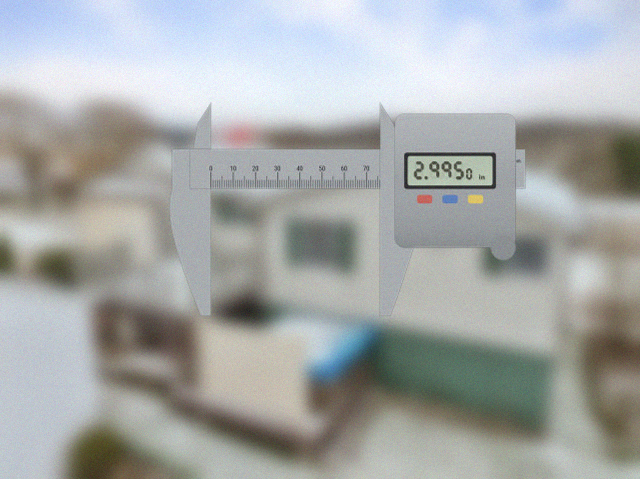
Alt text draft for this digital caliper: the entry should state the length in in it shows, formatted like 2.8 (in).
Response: 2.9950 (in)
